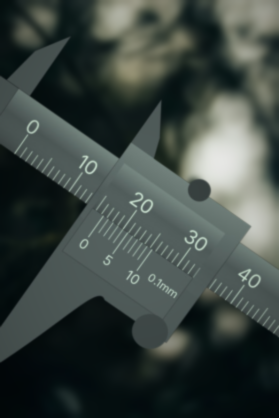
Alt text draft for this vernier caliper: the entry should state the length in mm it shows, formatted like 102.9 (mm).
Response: 16.4 (mm)
